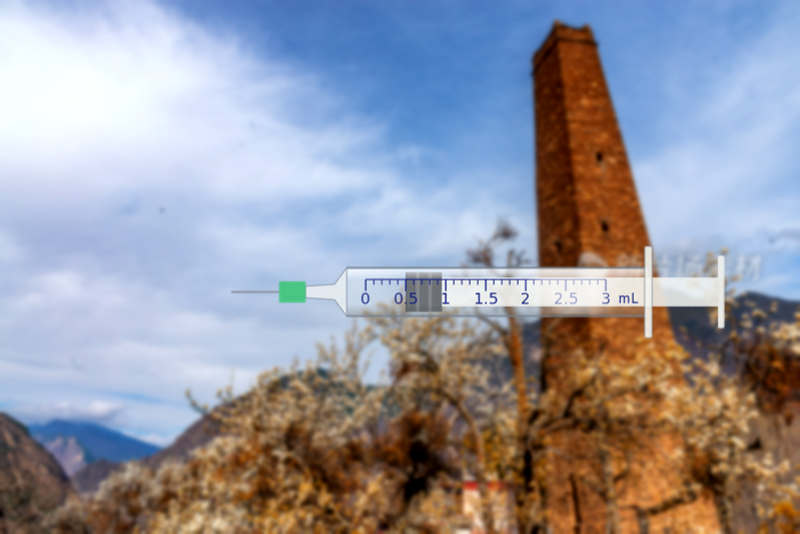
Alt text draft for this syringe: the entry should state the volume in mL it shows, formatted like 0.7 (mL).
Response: 0.5 (mL)
